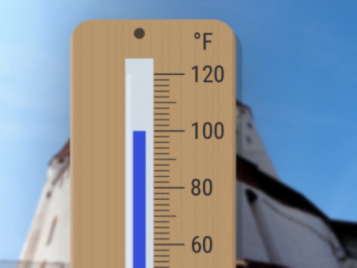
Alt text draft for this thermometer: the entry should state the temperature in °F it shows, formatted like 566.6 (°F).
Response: 100 (°F)
